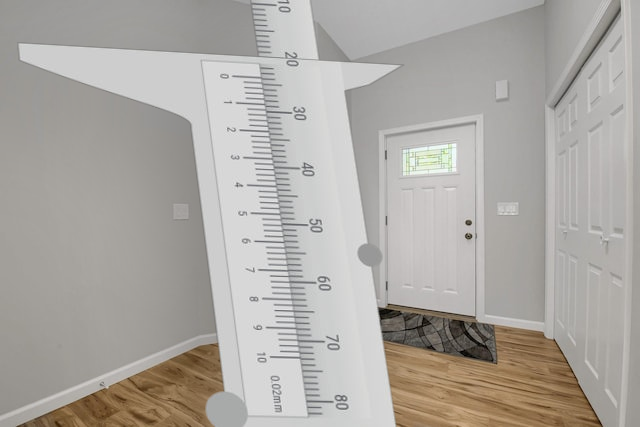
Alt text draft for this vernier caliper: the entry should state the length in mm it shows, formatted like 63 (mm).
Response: 23.8 (mm)
